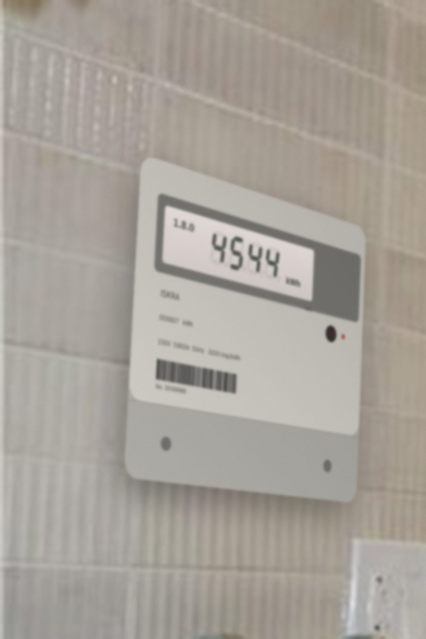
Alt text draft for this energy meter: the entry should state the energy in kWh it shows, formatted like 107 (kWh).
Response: 4544 (kWh)
